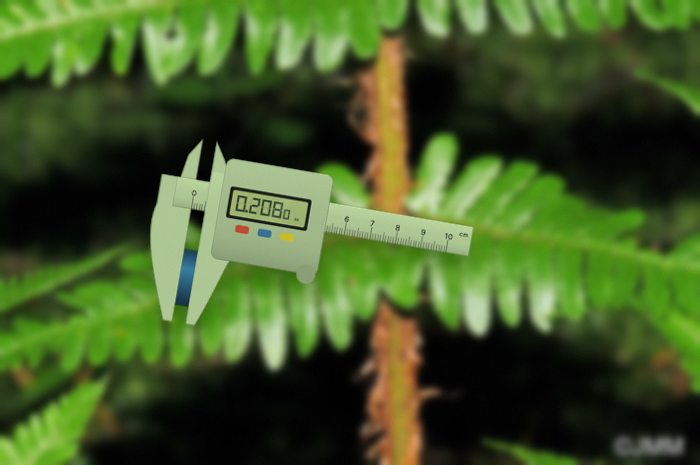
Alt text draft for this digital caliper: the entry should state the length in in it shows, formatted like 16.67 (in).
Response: 0.2080 (in)
